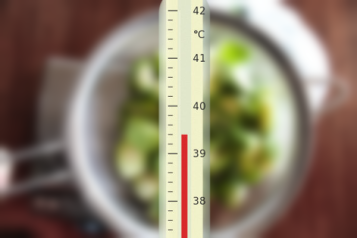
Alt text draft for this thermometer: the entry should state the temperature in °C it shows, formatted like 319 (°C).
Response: 39.4 (°C)
